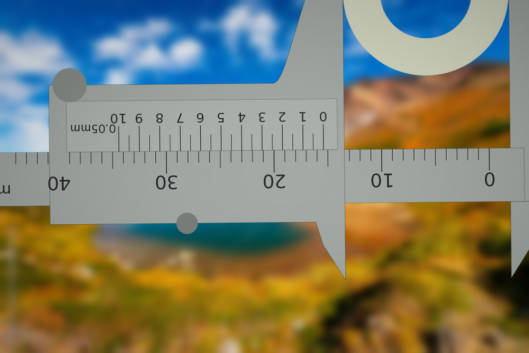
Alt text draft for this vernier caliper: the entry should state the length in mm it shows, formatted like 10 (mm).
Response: 15.4 (mm)
